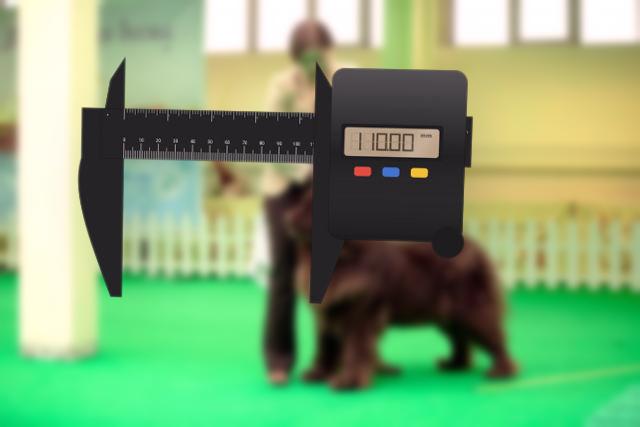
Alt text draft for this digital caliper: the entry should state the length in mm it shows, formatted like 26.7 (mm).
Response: 110.00 (mm)
